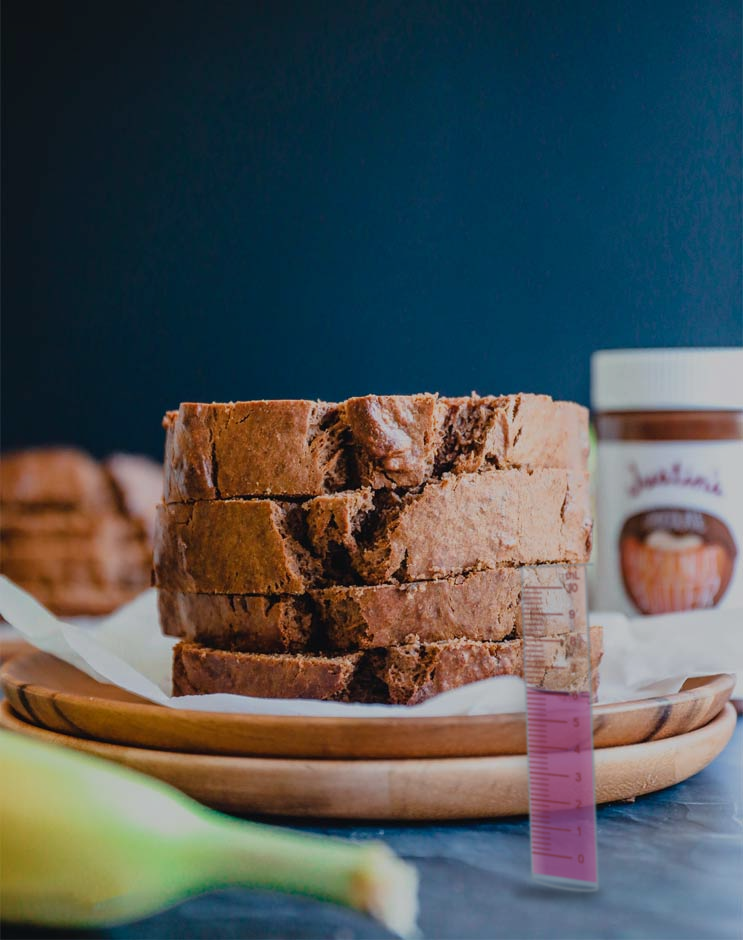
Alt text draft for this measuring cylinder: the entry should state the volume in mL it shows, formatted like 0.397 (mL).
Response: 6 (mL)
